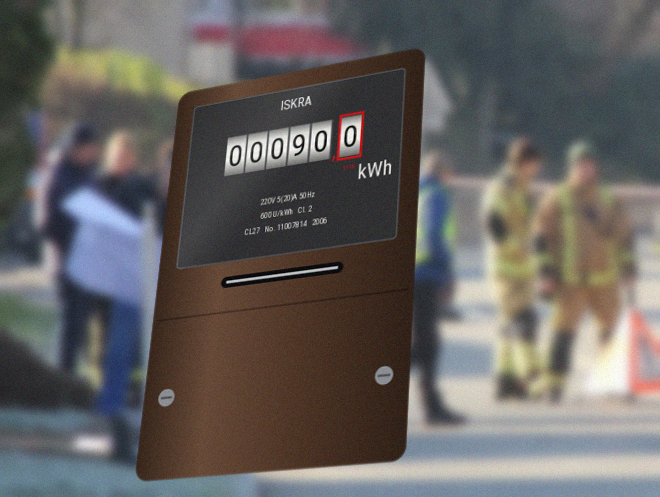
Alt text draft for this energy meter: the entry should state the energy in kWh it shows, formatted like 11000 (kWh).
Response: 90.0 (kWh)
